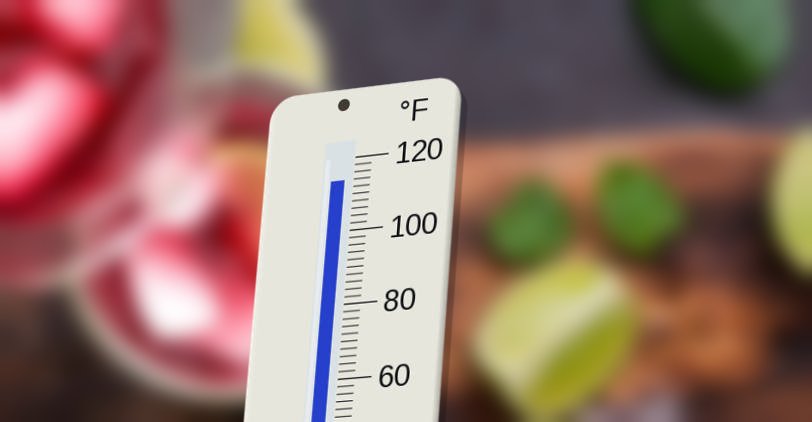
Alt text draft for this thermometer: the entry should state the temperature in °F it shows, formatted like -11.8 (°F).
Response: 114 (°F)
